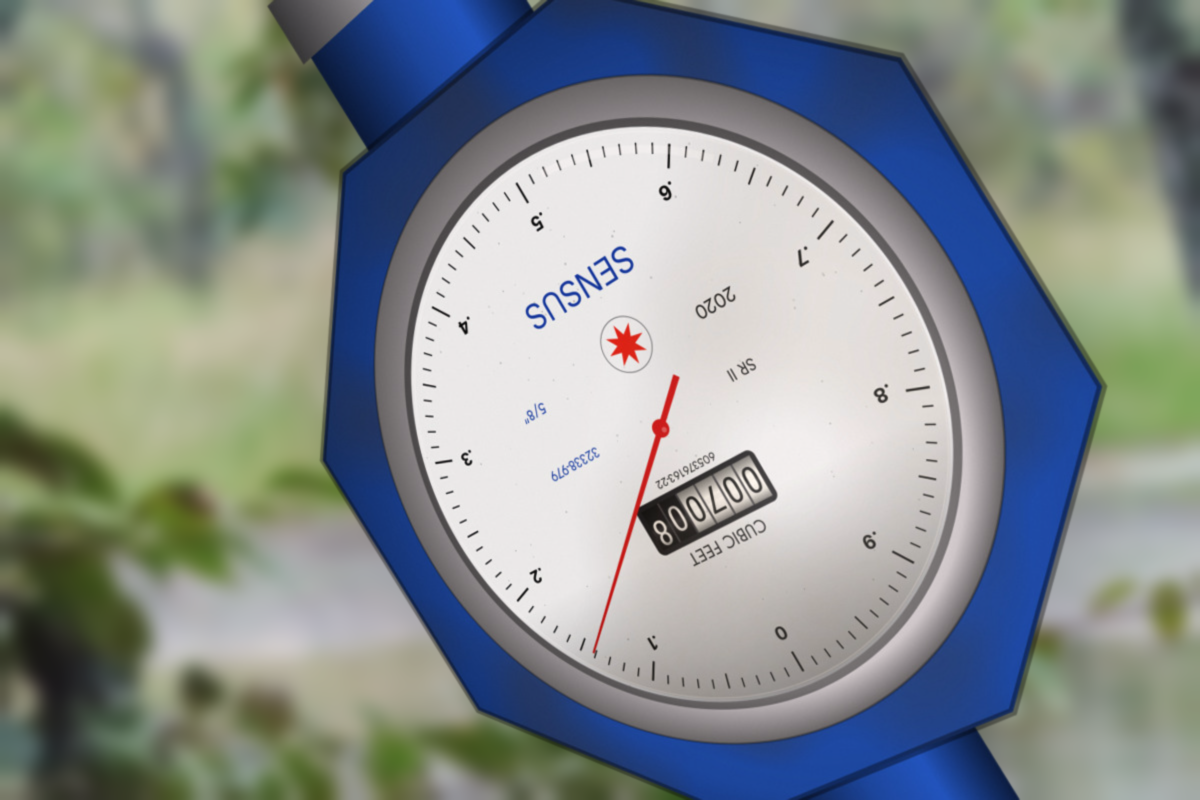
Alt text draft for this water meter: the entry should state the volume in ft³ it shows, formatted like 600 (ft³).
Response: 7008.14 (ft³)
